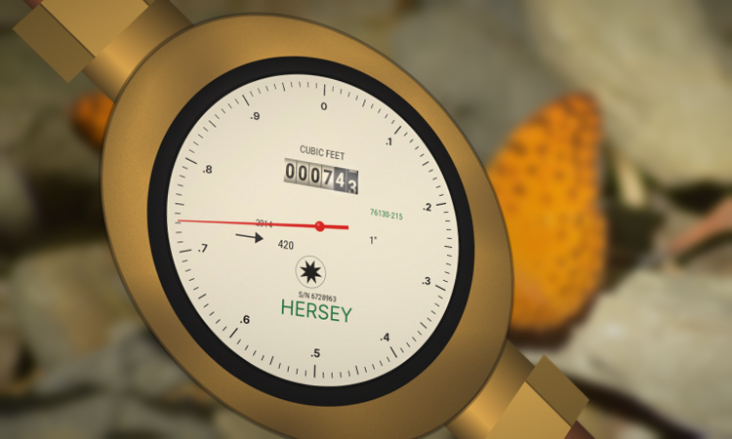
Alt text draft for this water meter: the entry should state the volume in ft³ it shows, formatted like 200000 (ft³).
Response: 742.73 (ft³)
